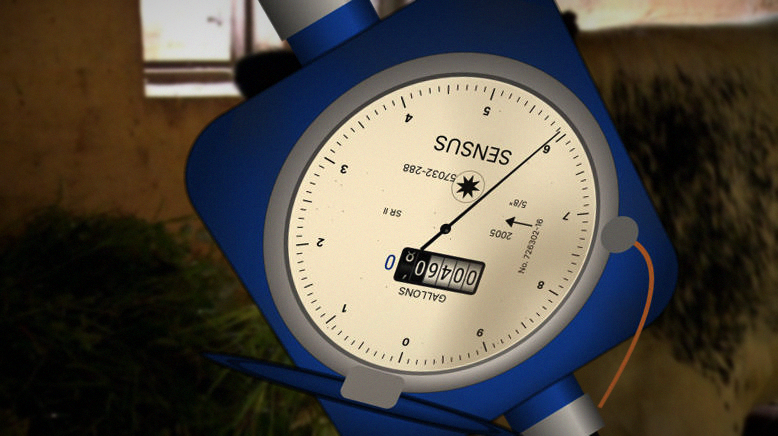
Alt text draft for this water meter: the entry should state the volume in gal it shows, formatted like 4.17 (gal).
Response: 46075.9 (gal)
